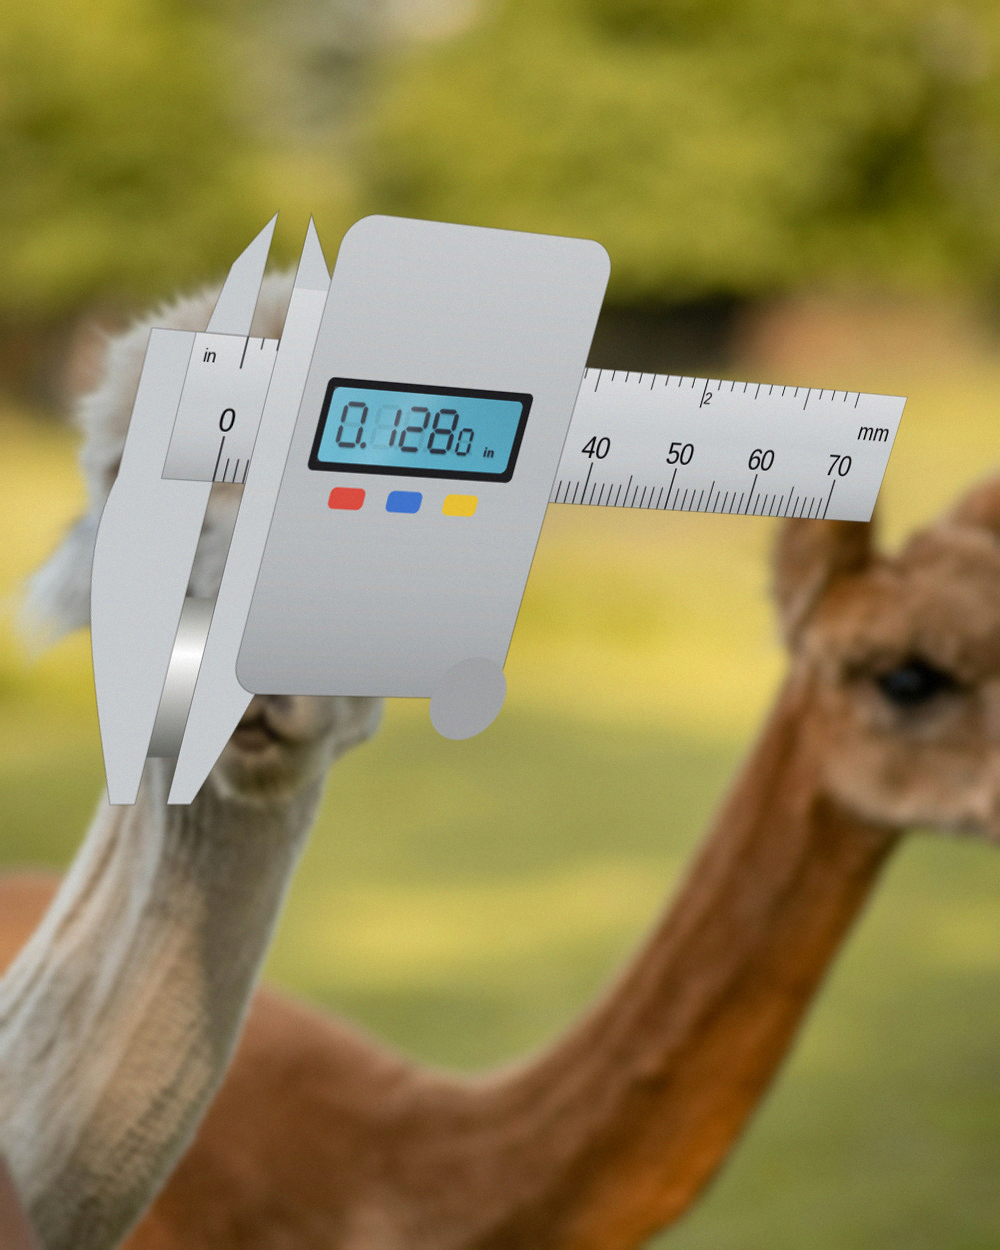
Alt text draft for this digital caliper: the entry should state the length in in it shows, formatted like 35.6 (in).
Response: 0.1280 (in)
